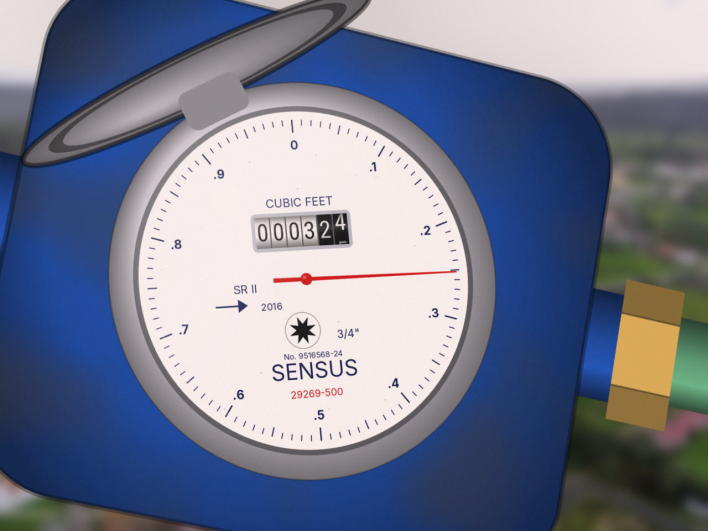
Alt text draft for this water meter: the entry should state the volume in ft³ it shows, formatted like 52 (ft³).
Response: 324.25 (ft³)
